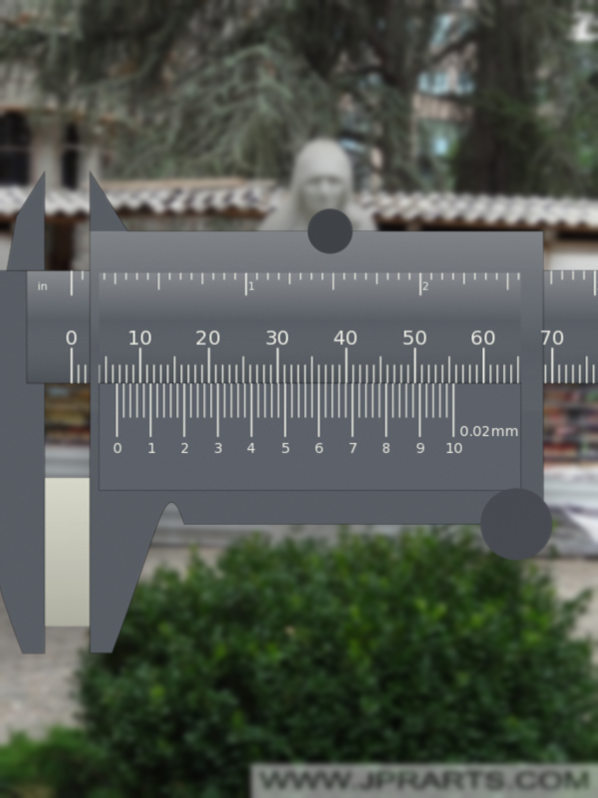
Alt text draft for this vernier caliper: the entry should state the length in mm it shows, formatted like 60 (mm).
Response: 6.6 (mm)
